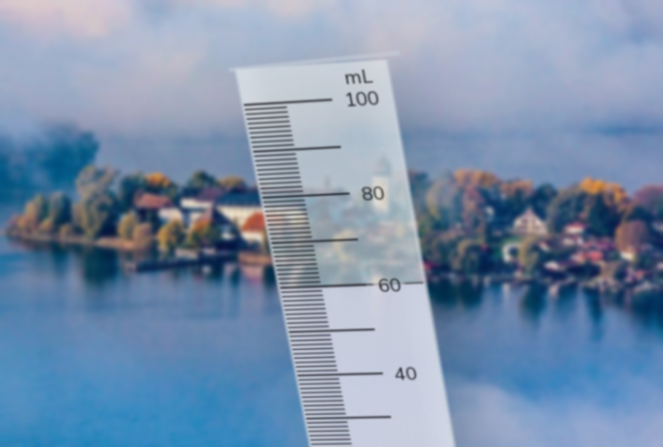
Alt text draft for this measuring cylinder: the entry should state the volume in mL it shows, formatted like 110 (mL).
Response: 60 (mL)
